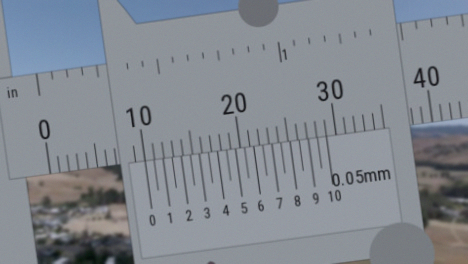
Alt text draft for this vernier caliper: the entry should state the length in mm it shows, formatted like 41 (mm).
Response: 10.0 (mm)
